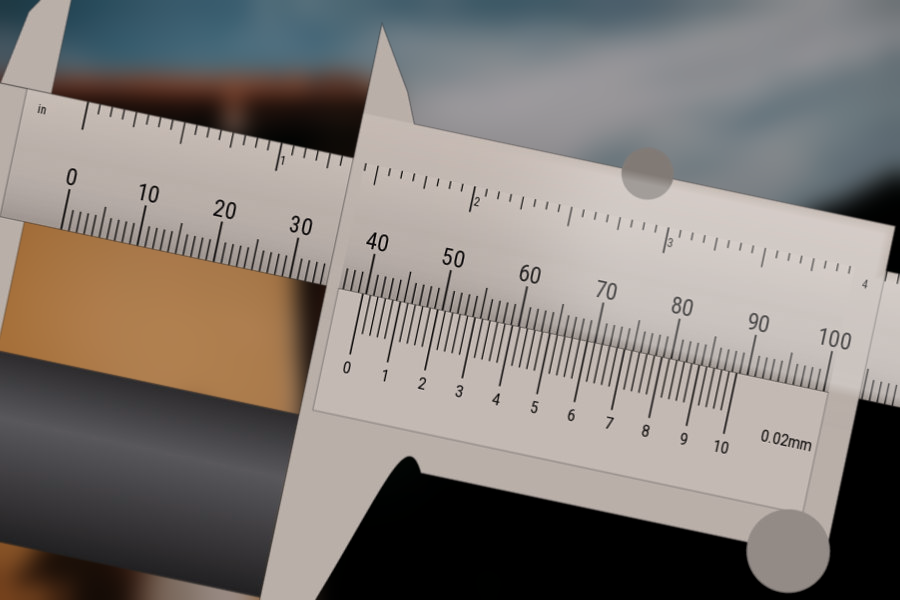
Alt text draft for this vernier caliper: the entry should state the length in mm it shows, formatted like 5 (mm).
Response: 39.6 (mm)
